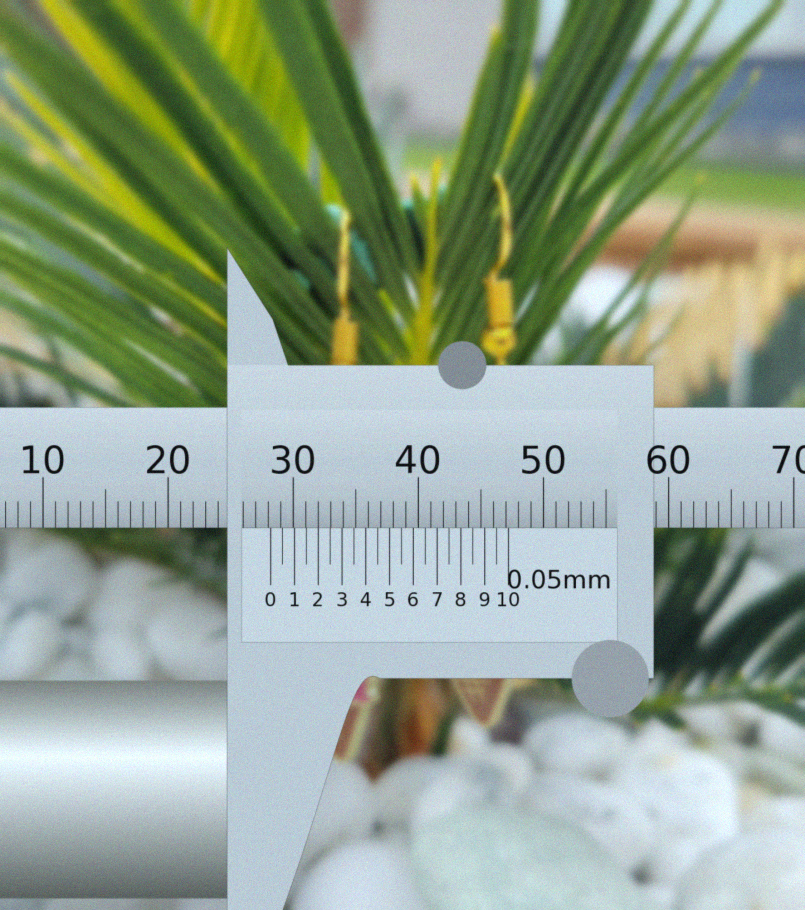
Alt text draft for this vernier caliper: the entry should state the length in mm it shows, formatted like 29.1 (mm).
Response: 28.2 (mm)
